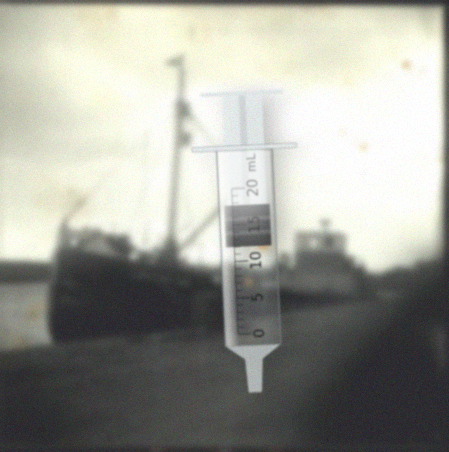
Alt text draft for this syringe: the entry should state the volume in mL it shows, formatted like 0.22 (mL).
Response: 12 (mL)
